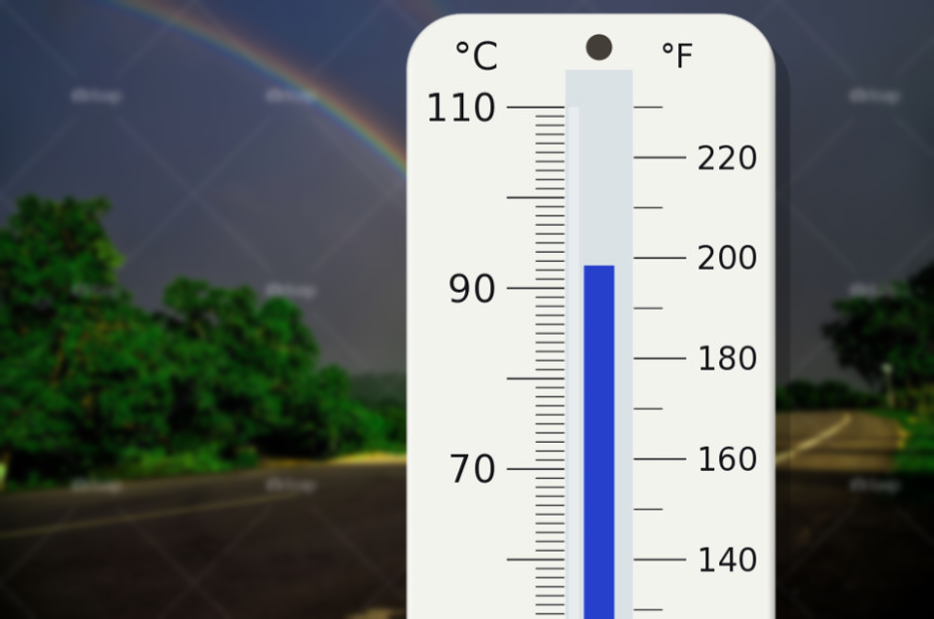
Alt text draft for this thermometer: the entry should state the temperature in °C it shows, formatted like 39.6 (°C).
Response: 92.5 (°C)
